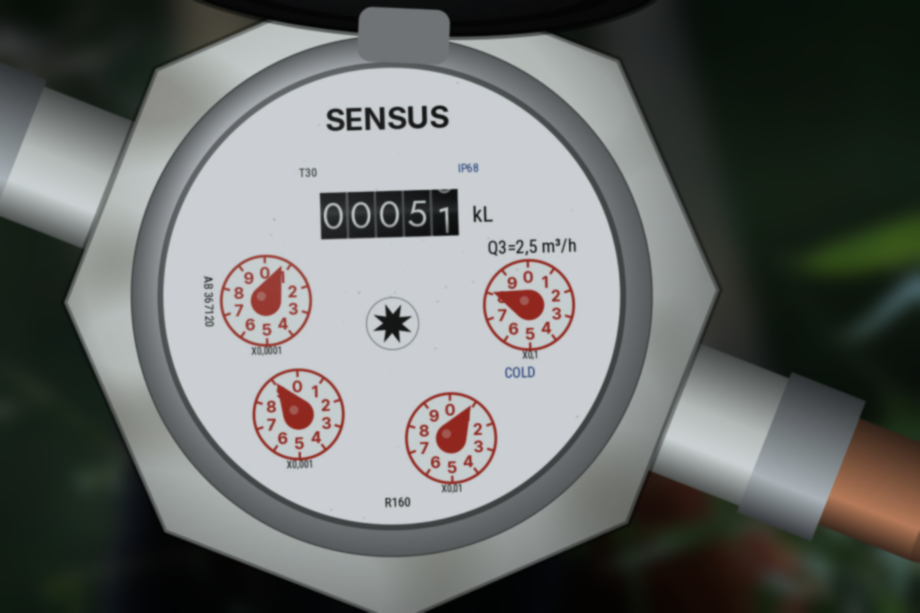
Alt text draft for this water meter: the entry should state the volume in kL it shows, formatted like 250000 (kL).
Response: 50.8090 (kL)
